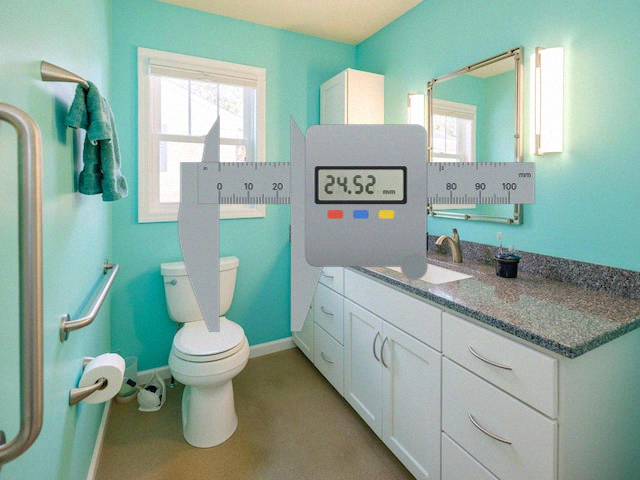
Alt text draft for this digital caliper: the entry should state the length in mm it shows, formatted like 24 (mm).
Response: 24.52 (mm)
